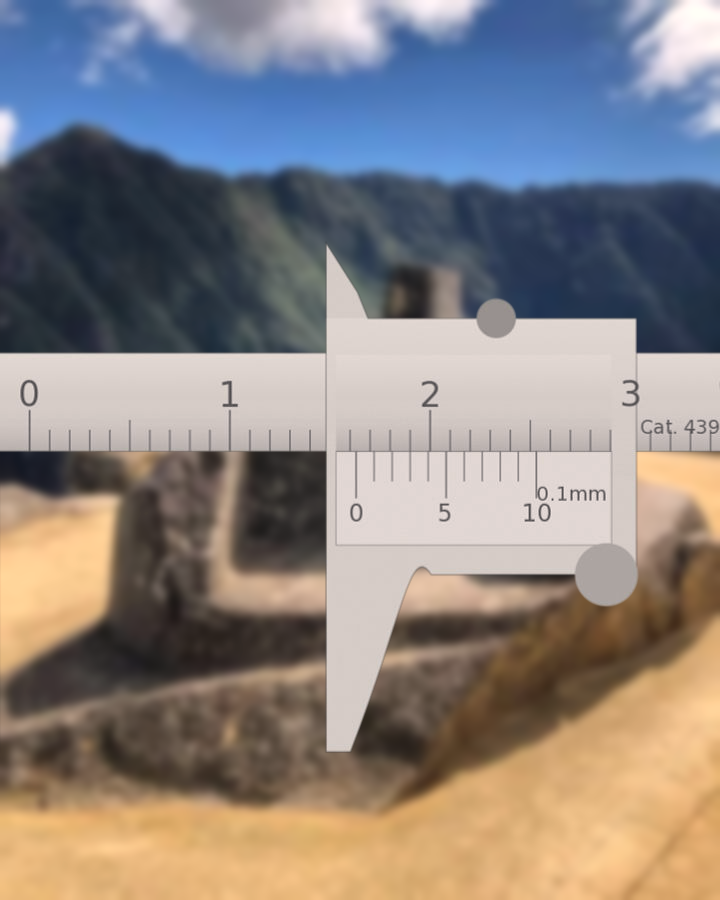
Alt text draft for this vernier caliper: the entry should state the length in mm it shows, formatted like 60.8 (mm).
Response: 16.3 (mm)
